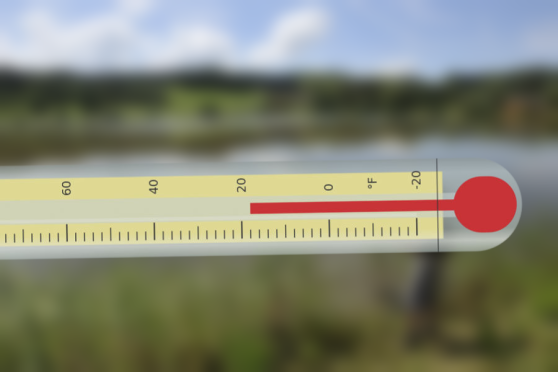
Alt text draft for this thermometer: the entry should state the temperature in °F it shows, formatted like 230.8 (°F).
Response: 18 (°F)
